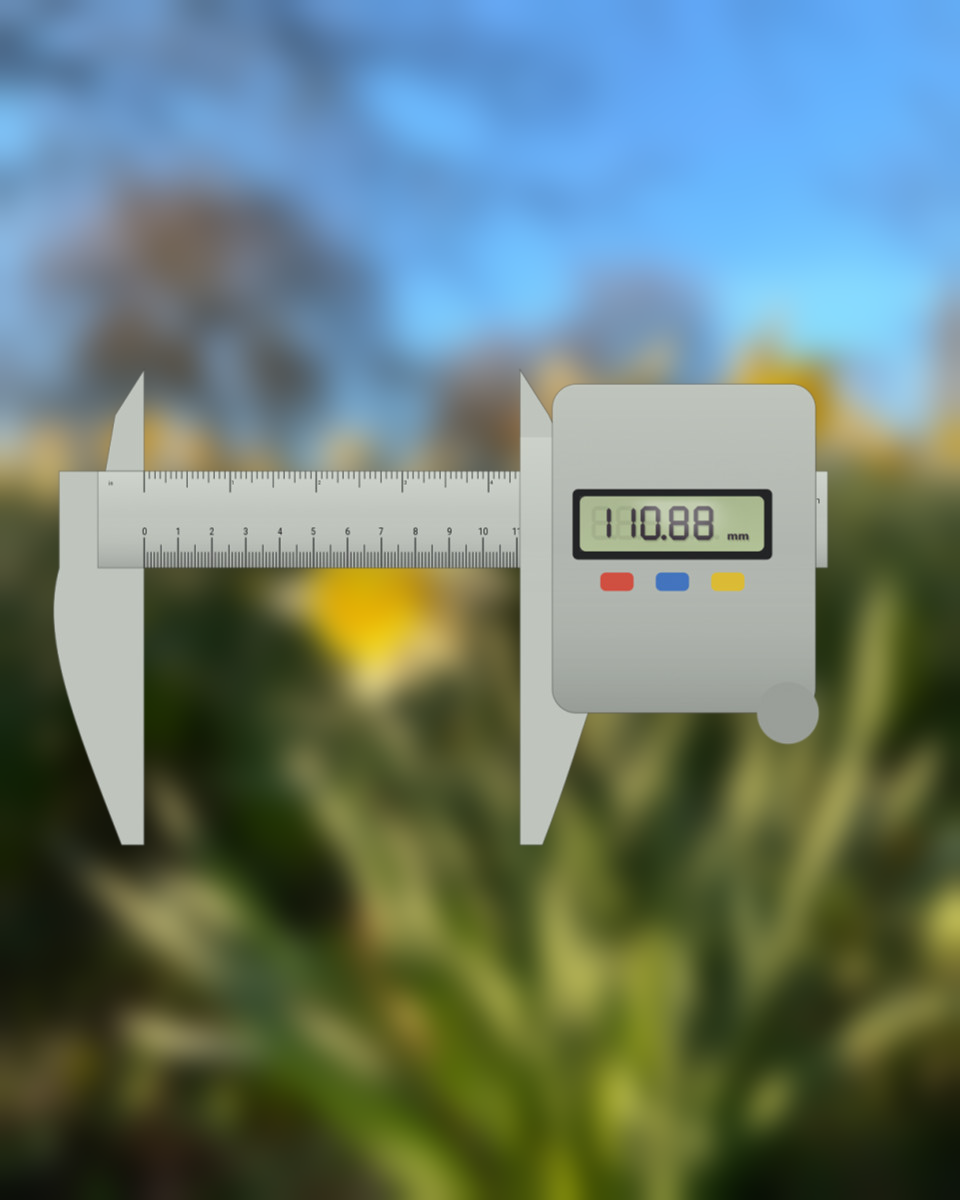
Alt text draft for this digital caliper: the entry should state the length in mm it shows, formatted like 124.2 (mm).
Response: 110.88 (mm)
